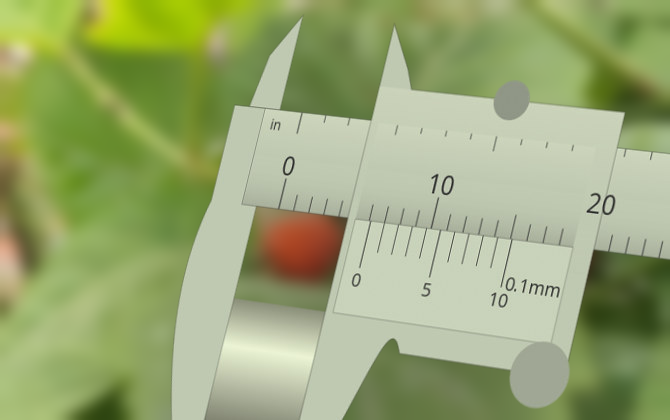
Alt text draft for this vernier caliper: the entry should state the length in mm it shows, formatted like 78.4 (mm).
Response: 6.1 (mm)
